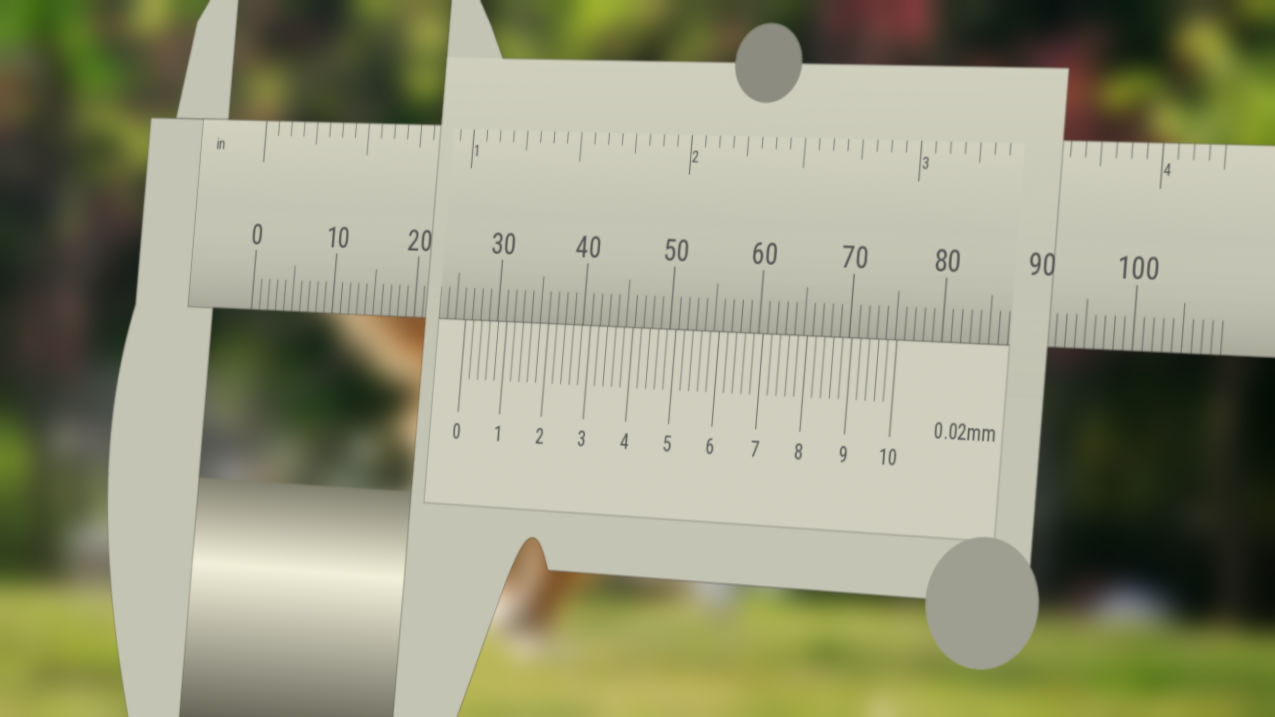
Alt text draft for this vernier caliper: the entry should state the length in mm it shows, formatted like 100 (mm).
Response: 26.2 (mm)
